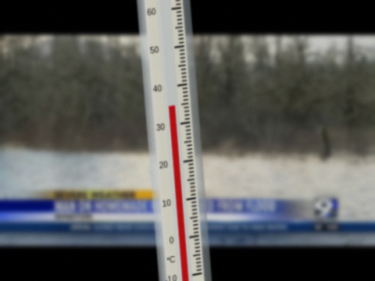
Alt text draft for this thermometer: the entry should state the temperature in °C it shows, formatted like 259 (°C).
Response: 35 (°C)
